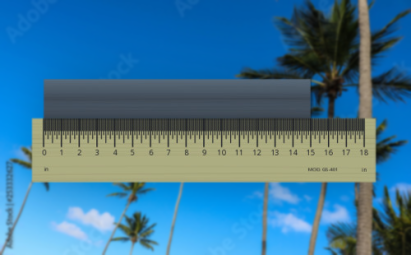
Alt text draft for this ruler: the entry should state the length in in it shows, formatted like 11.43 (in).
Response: 15 (in)
